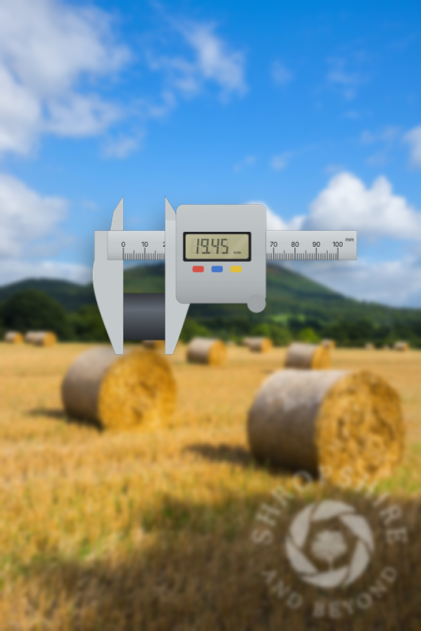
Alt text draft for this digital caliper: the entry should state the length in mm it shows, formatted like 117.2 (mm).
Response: 19.45 (mm)
